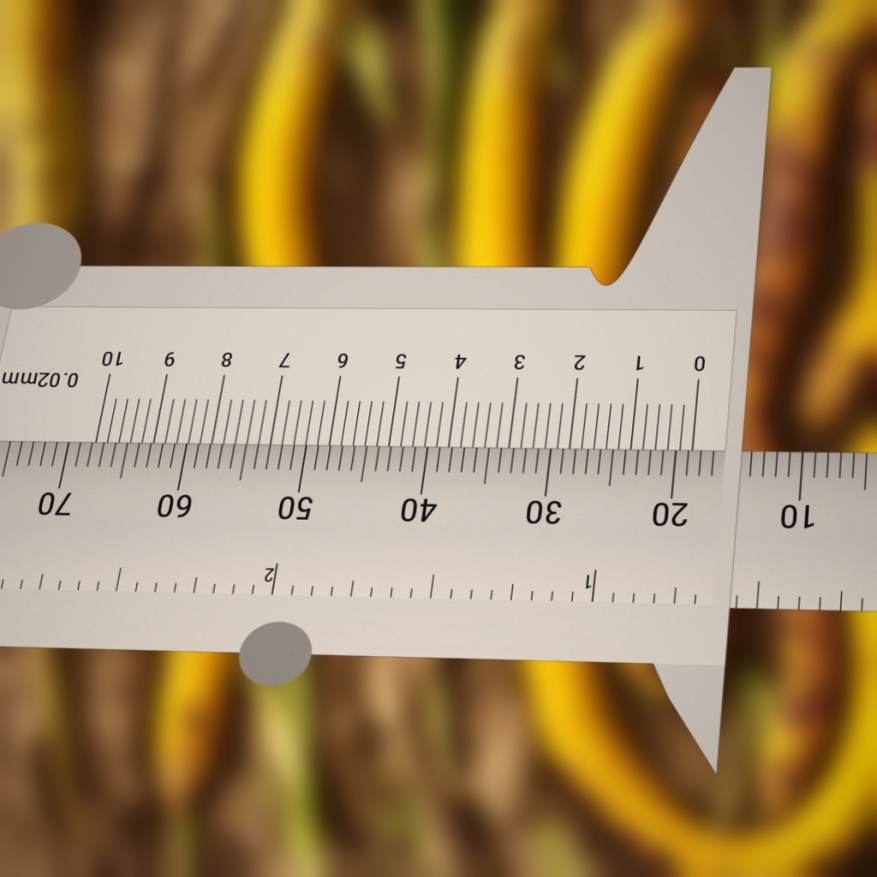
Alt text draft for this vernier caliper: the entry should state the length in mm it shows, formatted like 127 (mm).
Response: 18.7 (mm)
